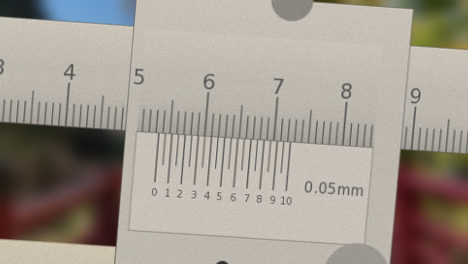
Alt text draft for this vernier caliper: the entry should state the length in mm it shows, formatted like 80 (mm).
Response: 53.4 (mm)
